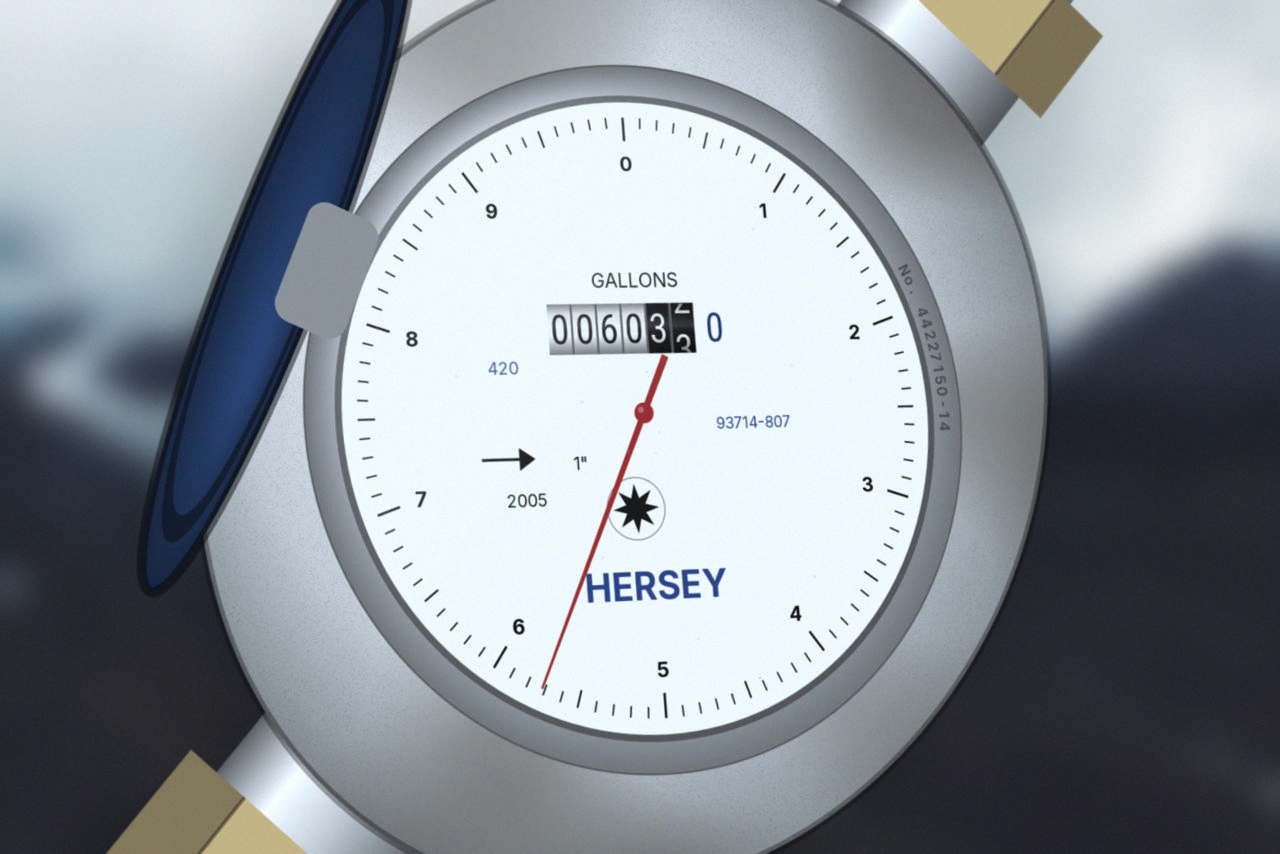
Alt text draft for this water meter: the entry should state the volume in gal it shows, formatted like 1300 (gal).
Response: 60325.7 (gal)
